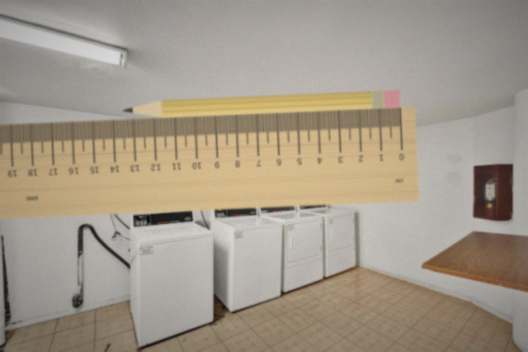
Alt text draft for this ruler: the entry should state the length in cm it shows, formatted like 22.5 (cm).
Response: 13.5 (cm)
